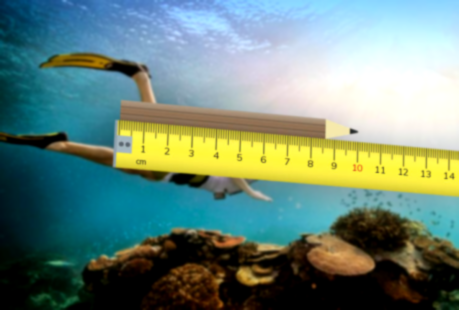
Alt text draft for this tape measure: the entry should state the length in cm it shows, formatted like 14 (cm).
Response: 10 (cm)
